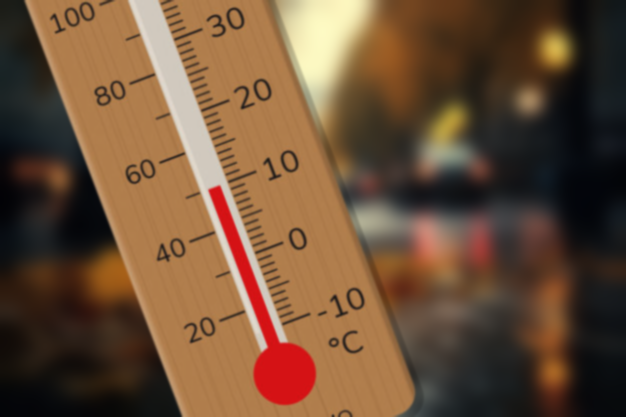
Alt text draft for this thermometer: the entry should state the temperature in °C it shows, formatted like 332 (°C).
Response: 10 (°C)
